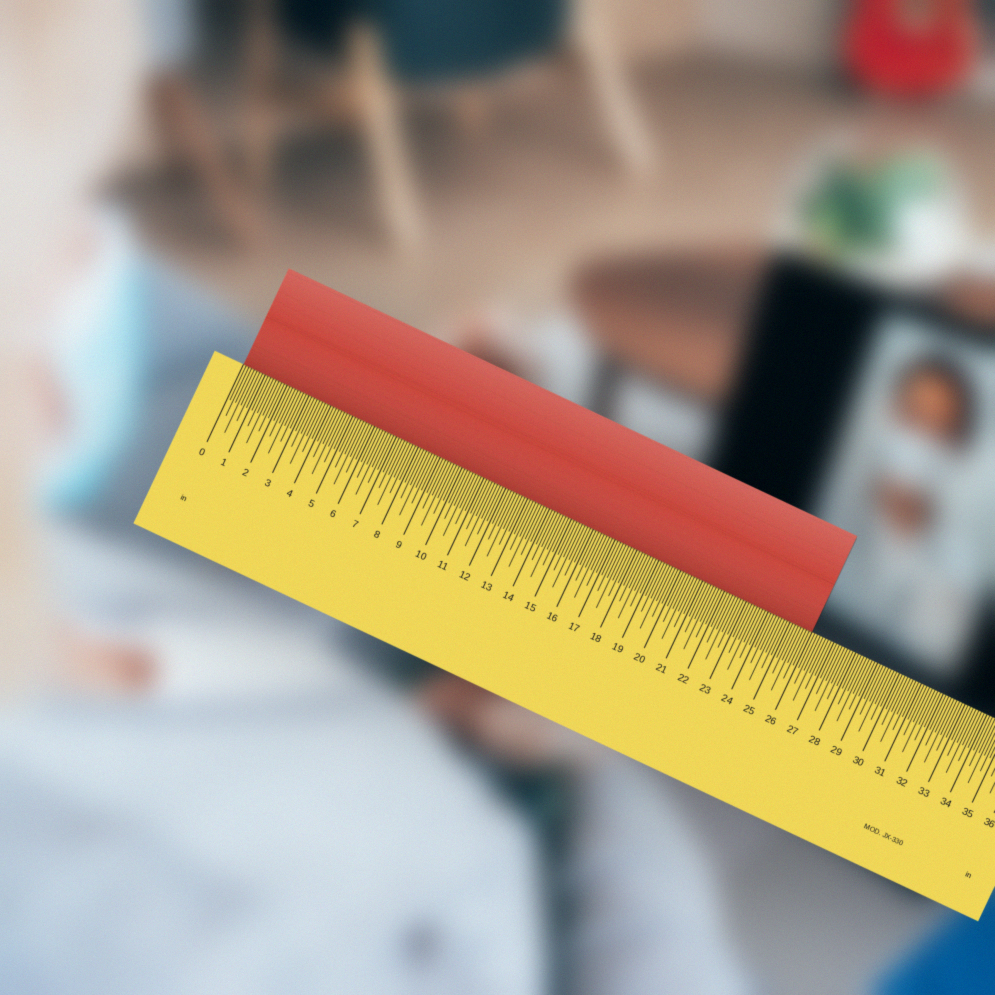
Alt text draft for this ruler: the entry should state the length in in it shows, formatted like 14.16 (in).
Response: 26 (in)
